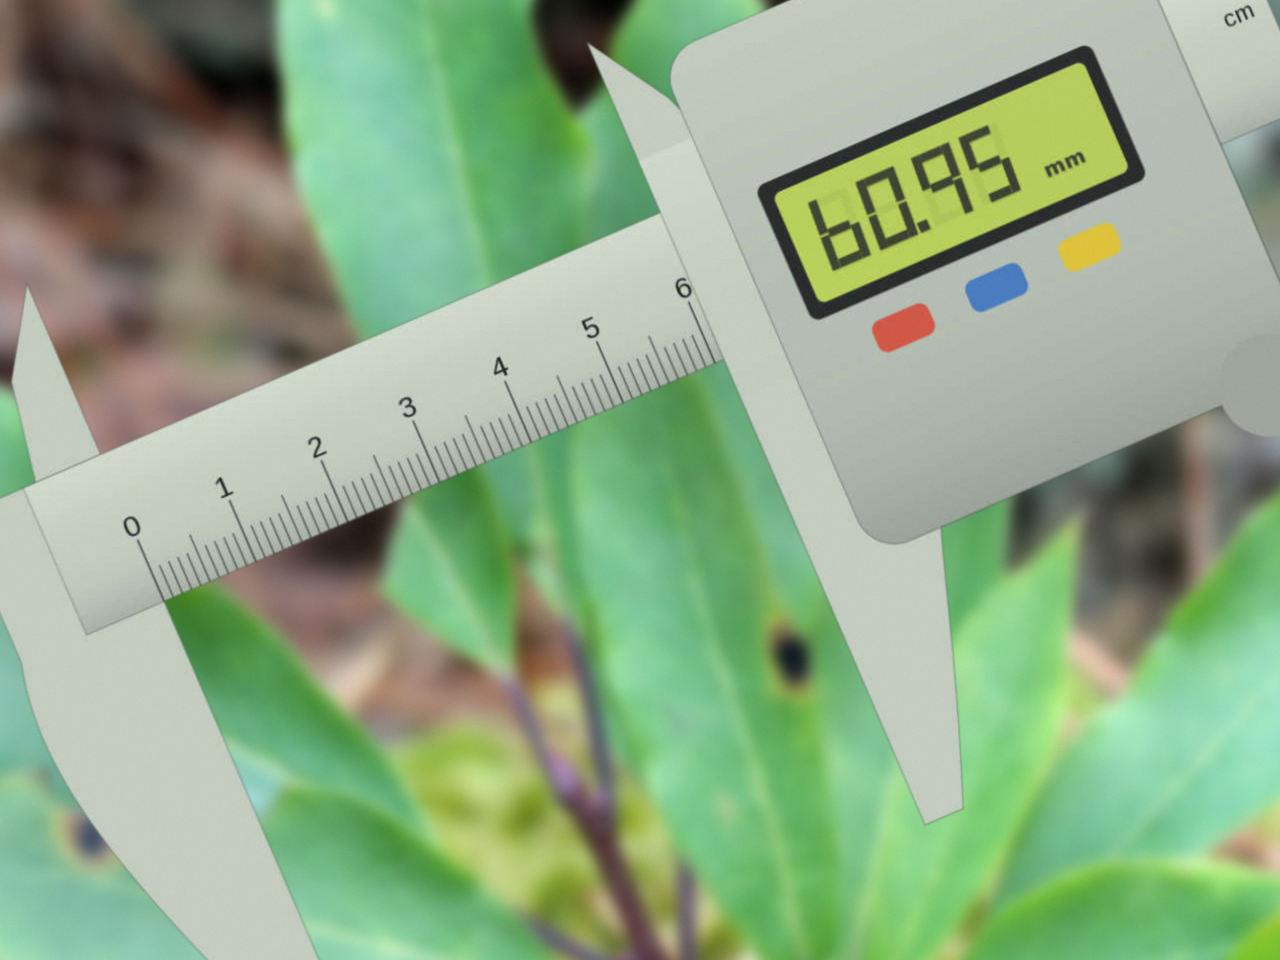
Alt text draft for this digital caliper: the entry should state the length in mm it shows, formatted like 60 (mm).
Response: 60.95 (mm)
